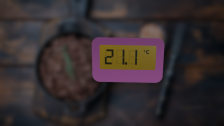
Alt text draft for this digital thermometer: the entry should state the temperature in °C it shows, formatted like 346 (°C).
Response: 21.1 (°C)
